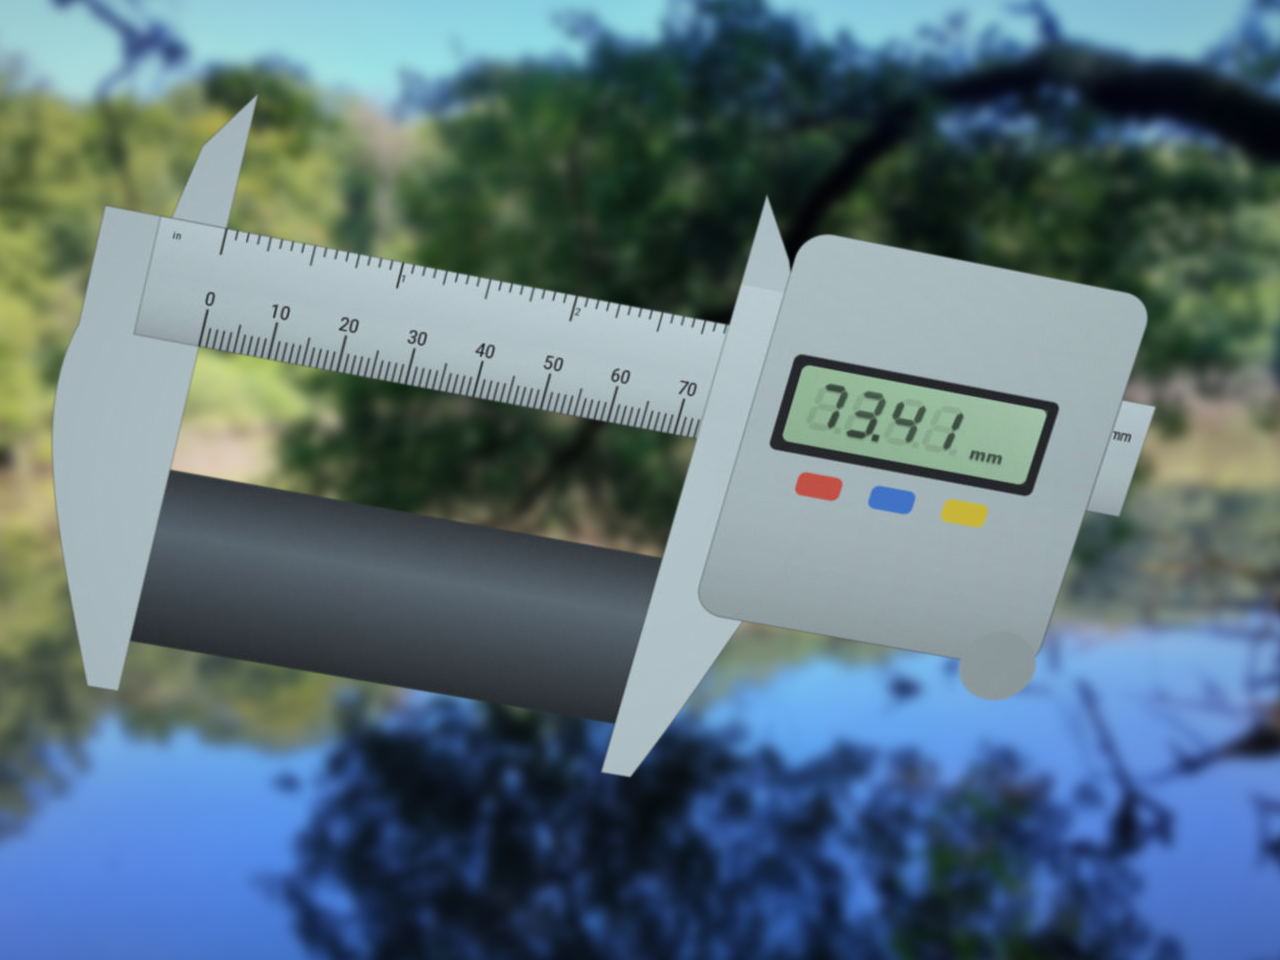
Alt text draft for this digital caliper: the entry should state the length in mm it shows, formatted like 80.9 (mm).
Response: 73.41 (mm)
